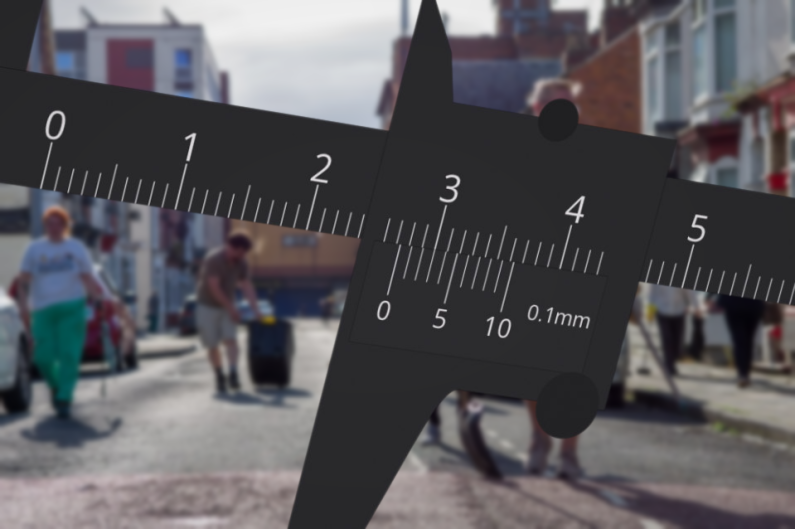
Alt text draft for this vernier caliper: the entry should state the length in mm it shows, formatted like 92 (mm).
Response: 27.3 (mm)
